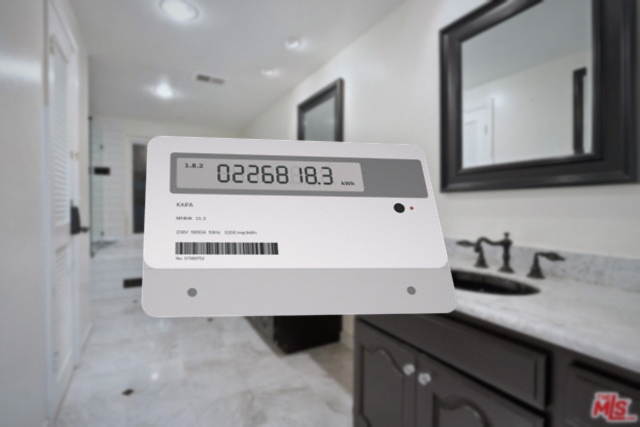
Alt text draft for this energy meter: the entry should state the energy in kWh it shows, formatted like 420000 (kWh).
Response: 226818.3 (kWh)
